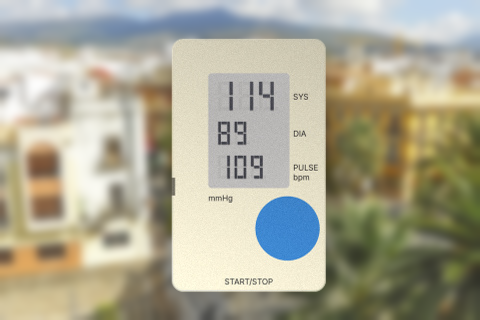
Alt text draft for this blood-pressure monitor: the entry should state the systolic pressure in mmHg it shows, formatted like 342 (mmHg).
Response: 114 (mmHg)
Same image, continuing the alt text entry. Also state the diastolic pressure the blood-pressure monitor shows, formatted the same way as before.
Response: 89 (mmHg)
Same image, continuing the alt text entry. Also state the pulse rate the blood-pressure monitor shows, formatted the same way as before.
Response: 109 (bpm)
